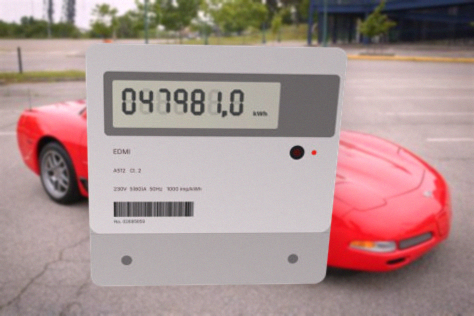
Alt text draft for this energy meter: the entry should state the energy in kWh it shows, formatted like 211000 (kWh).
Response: 47981.0 (kWh)
